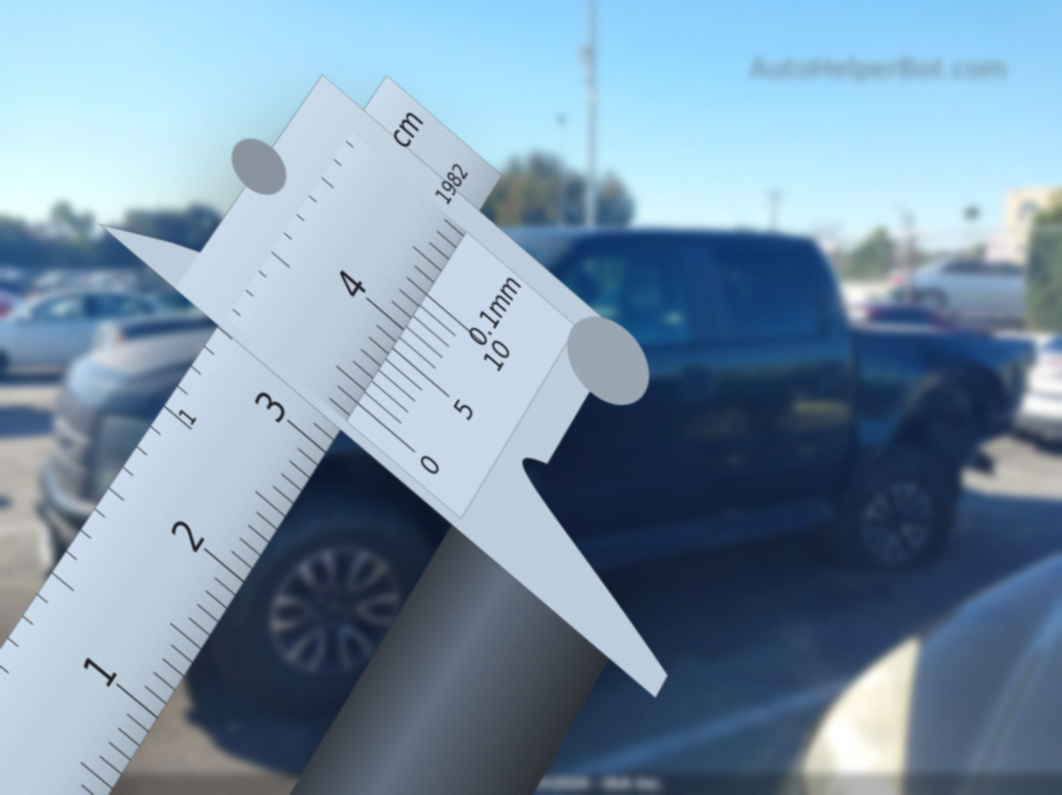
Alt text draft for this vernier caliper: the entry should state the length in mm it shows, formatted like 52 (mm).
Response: 34.0 (mm)
